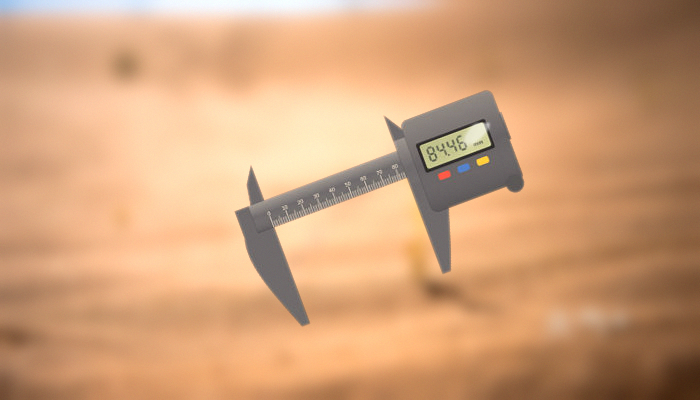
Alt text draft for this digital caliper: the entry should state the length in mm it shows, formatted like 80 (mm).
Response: 84.46 (mm)
